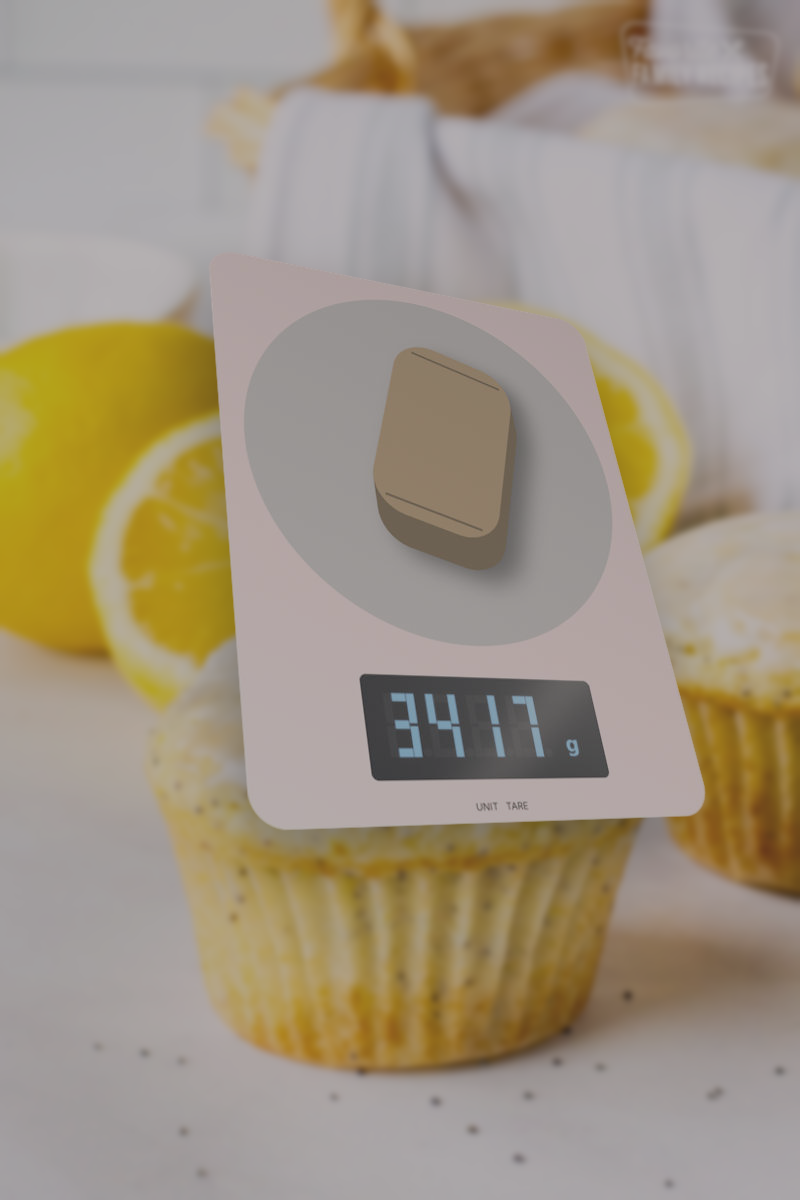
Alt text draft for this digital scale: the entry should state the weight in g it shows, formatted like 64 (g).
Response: 3417 (g)
